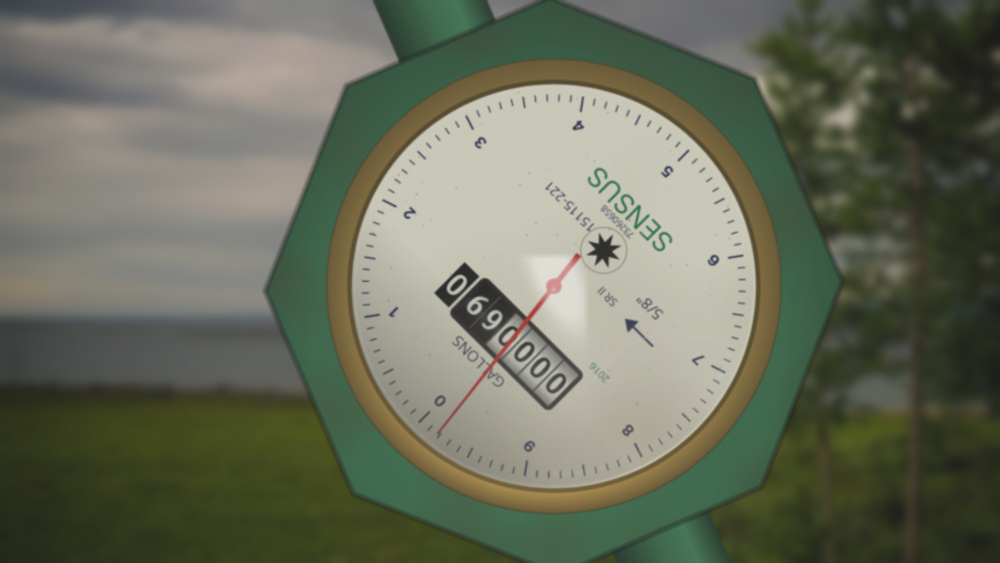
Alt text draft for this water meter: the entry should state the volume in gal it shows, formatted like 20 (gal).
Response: 689.8 (gal)
